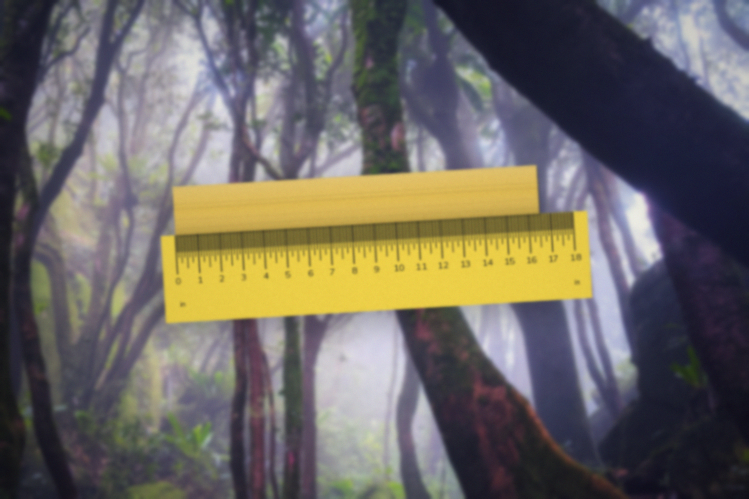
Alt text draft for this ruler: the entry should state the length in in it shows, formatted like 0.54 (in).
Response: 16.5 (in)
